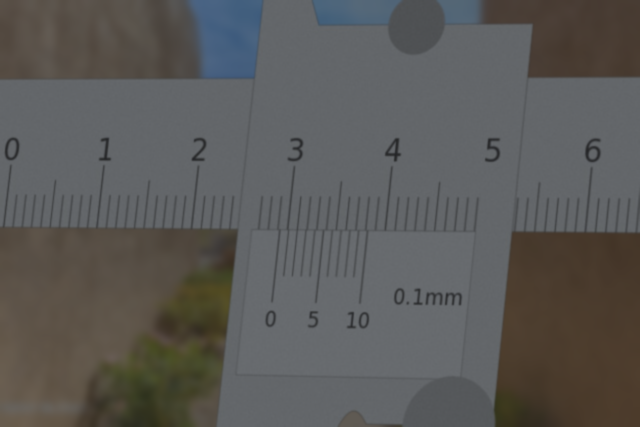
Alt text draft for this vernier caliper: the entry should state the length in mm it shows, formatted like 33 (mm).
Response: 29.2 (mm)
